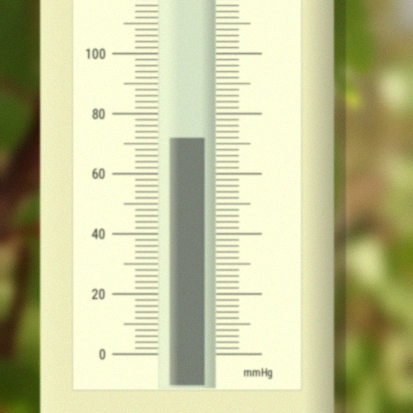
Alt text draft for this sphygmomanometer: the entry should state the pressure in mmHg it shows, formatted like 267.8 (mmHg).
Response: 72 (mmHg)
